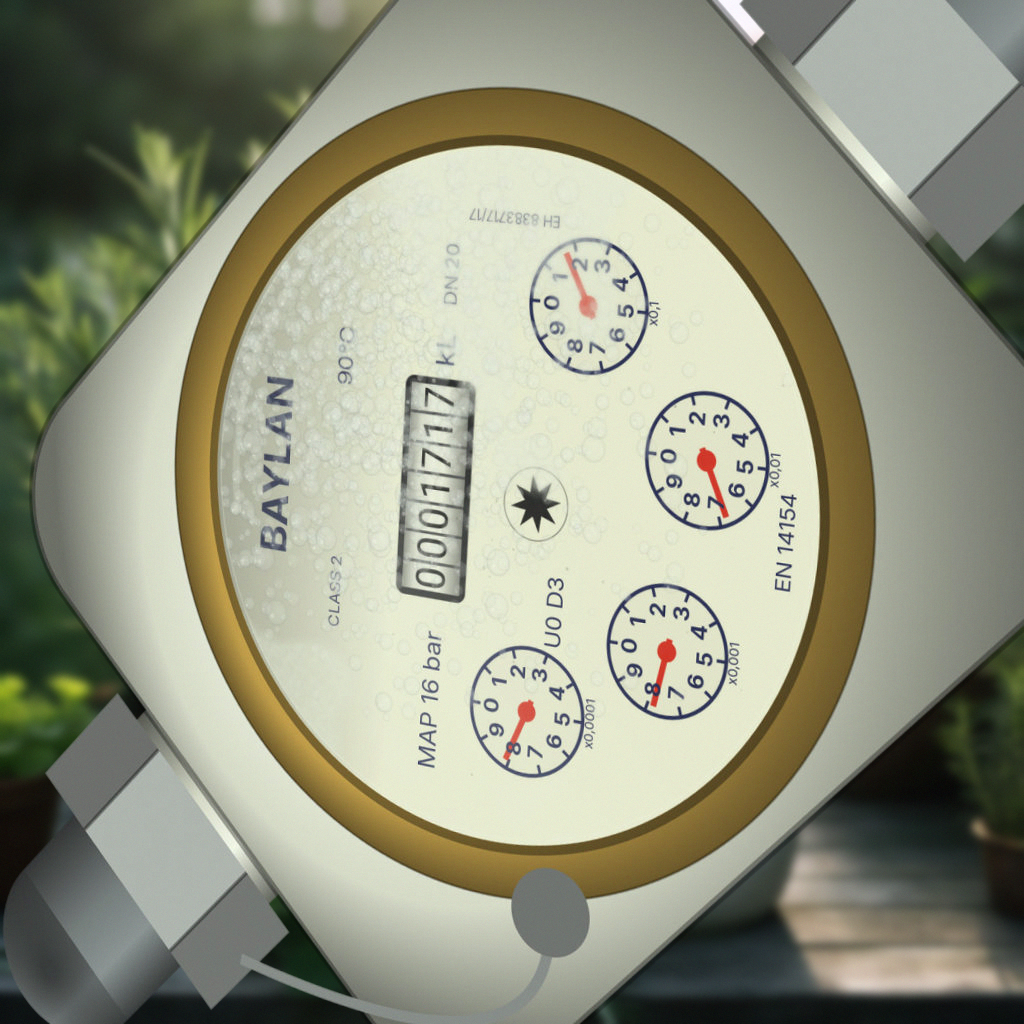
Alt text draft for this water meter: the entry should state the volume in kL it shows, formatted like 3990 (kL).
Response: 1717.1678 (kL)
